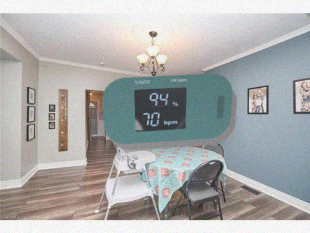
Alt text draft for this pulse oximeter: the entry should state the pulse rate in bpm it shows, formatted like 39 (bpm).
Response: 70 (bpm)
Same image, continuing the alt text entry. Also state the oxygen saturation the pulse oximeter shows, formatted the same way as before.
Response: 94 (%)
